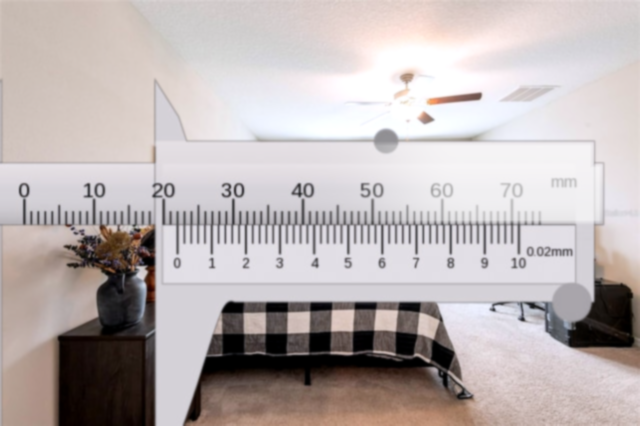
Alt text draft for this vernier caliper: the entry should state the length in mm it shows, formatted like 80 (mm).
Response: 22.0 (mm)
